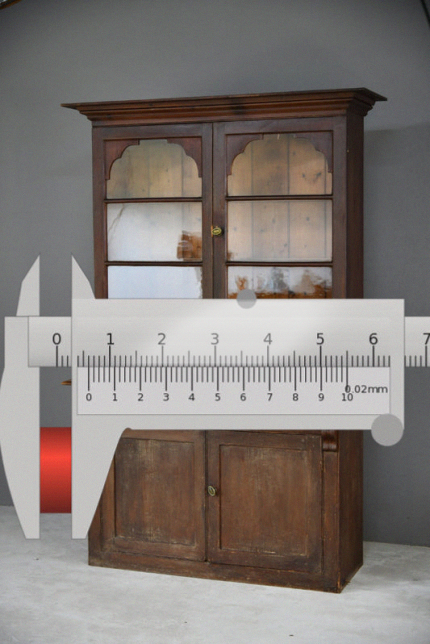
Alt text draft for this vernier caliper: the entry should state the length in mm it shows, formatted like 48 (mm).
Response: 6.0 (mm)
